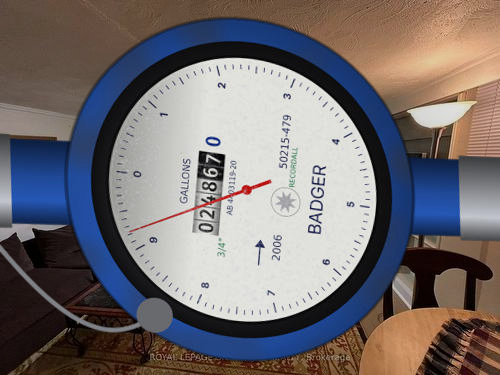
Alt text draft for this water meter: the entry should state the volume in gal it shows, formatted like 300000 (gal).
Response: 248669.2 (gal)
